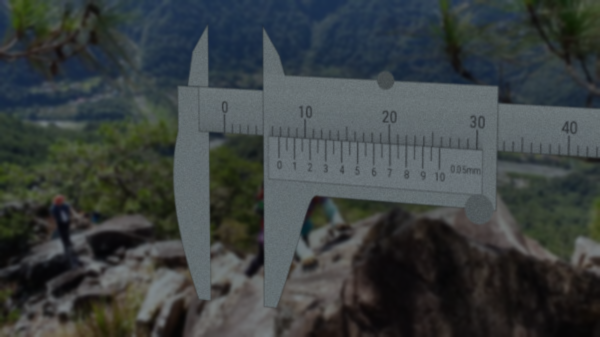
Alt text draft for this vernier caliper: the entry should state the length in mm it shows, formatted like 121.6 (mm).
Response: 6.8 (mm)
